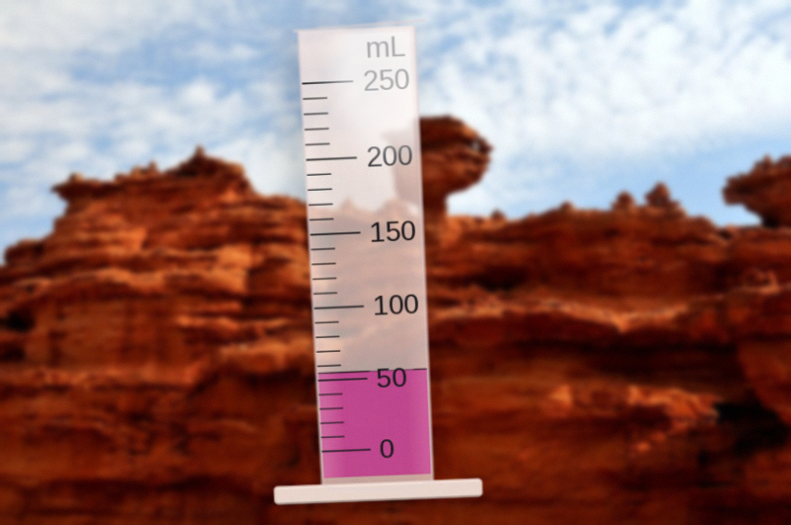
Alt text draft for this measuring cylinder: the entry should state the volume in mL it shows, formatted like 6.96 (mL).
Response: 55 (mL)
